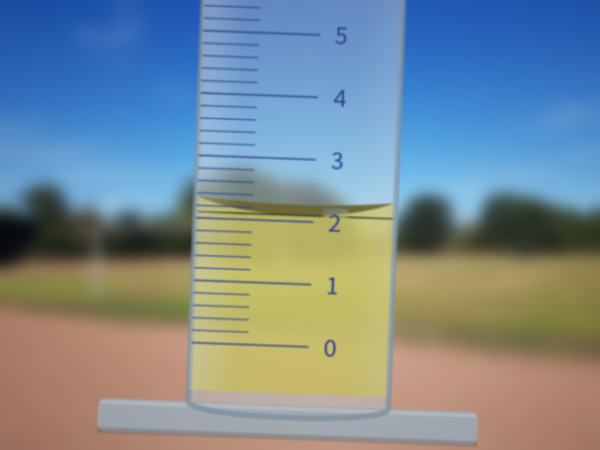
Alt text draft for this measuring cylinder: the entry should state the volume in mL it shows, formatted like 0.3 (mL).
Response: 2.1 (mL)
